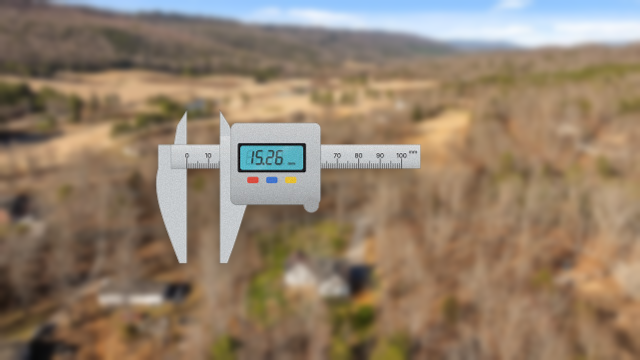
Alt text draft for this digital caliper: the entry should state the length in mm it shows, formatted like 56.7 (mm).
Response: 15.26 (mm)
